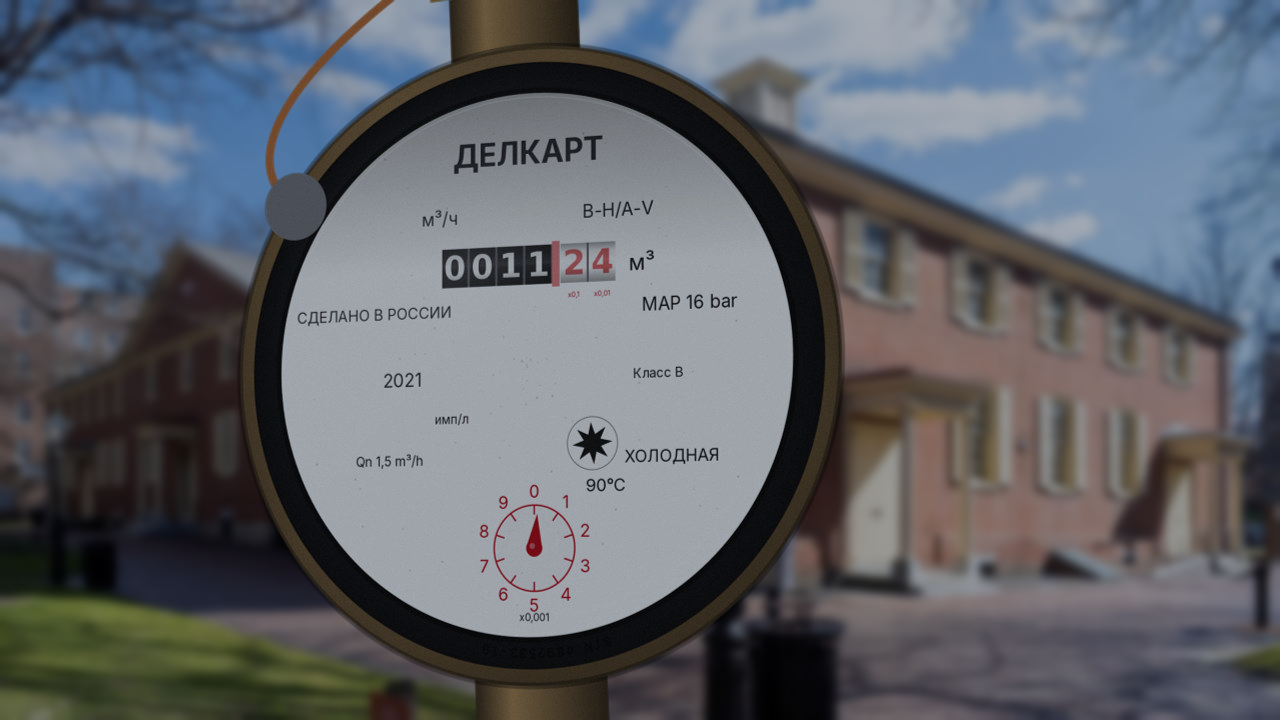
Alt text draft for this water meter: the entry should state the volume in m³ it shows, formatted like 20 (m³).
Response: 11.240 (m³)
